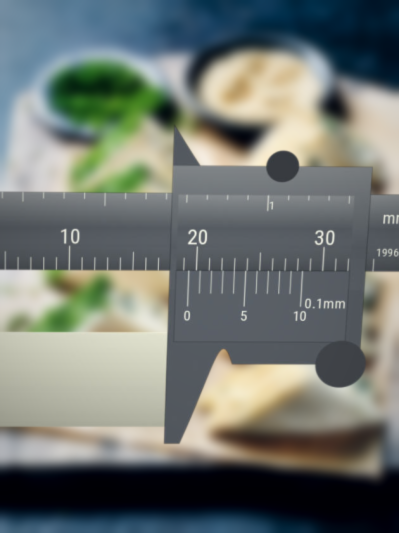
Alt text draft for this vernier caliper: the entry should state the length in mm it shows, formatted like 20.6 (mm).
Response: 19.4 (mm)
